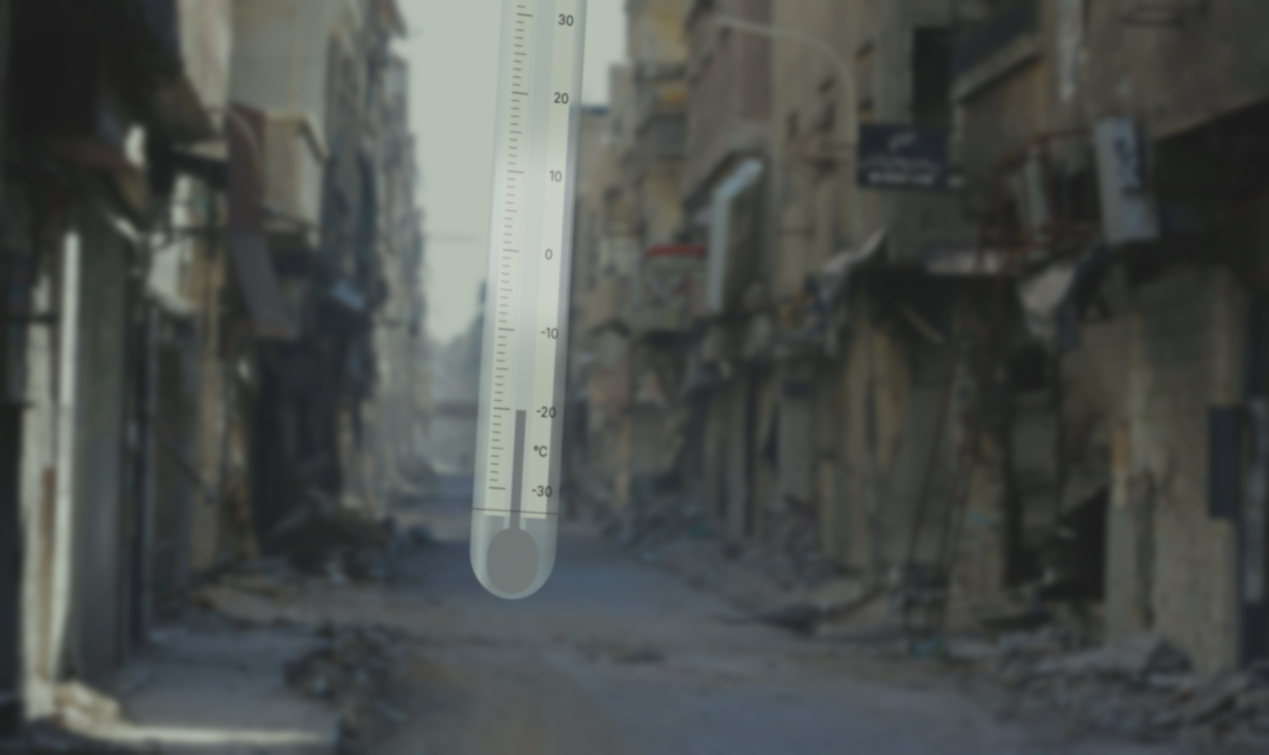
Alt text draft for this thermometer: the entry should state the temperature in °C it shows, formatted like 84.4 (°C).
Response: -20 (°C)
